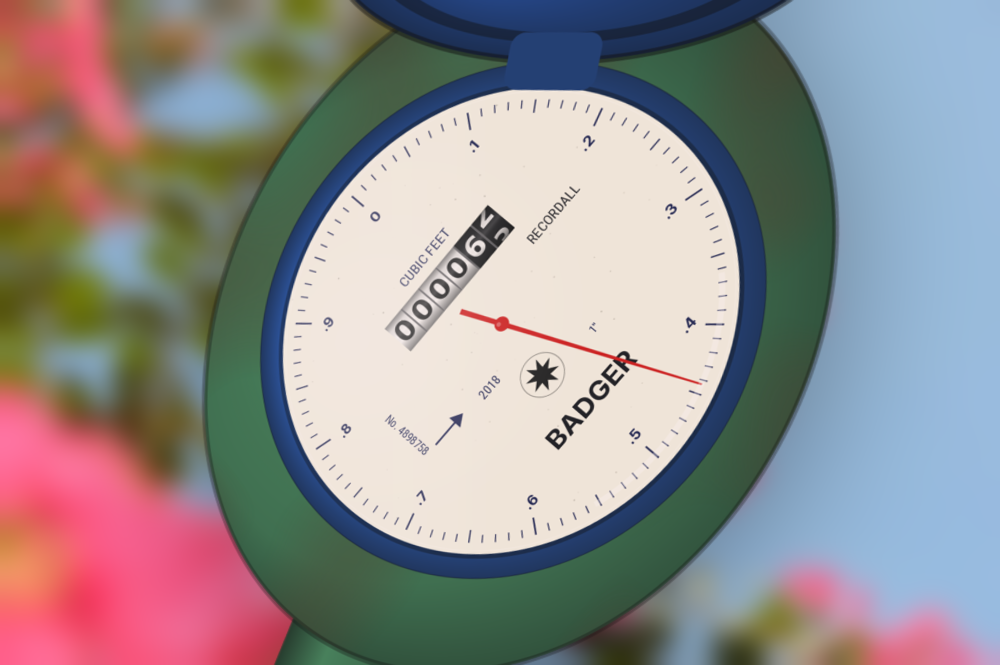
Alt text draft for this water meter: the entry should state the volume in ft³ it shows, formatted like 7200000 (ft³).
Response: 62.44 (ft³)
